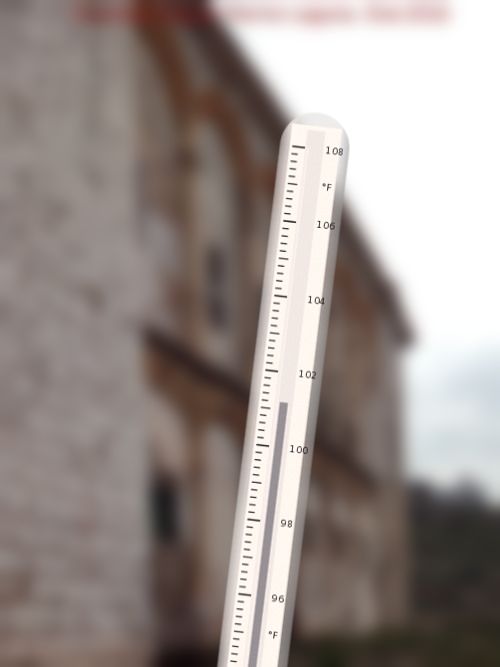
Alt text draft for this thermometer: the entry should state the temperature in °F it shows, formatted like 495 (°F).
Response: 101.2 (°F)
